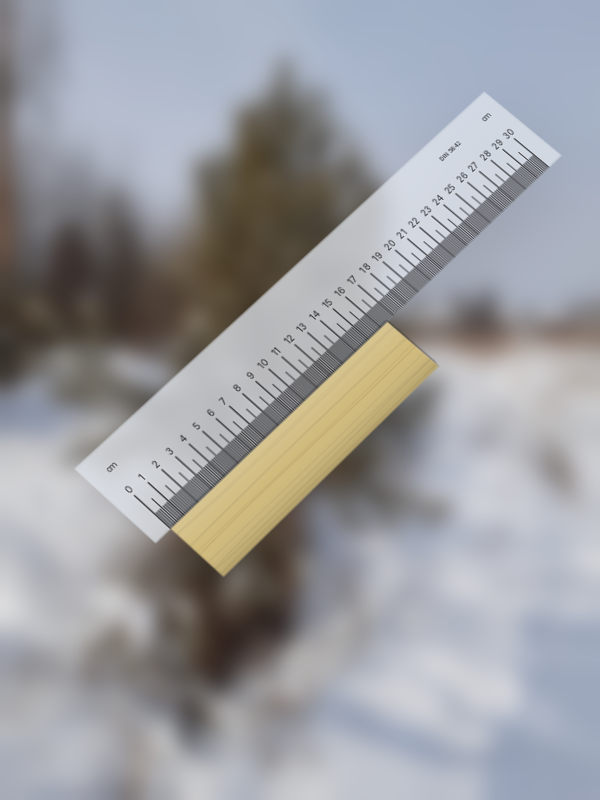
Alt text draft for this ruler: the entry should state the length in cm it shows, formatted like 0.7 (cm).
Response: 16.5 (cm)
